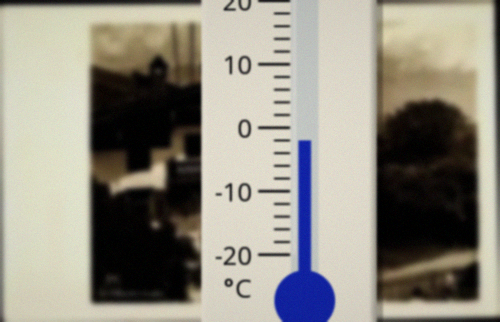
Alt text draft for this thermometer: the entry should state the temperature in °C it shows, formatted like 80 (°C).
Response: -2 (°C)
